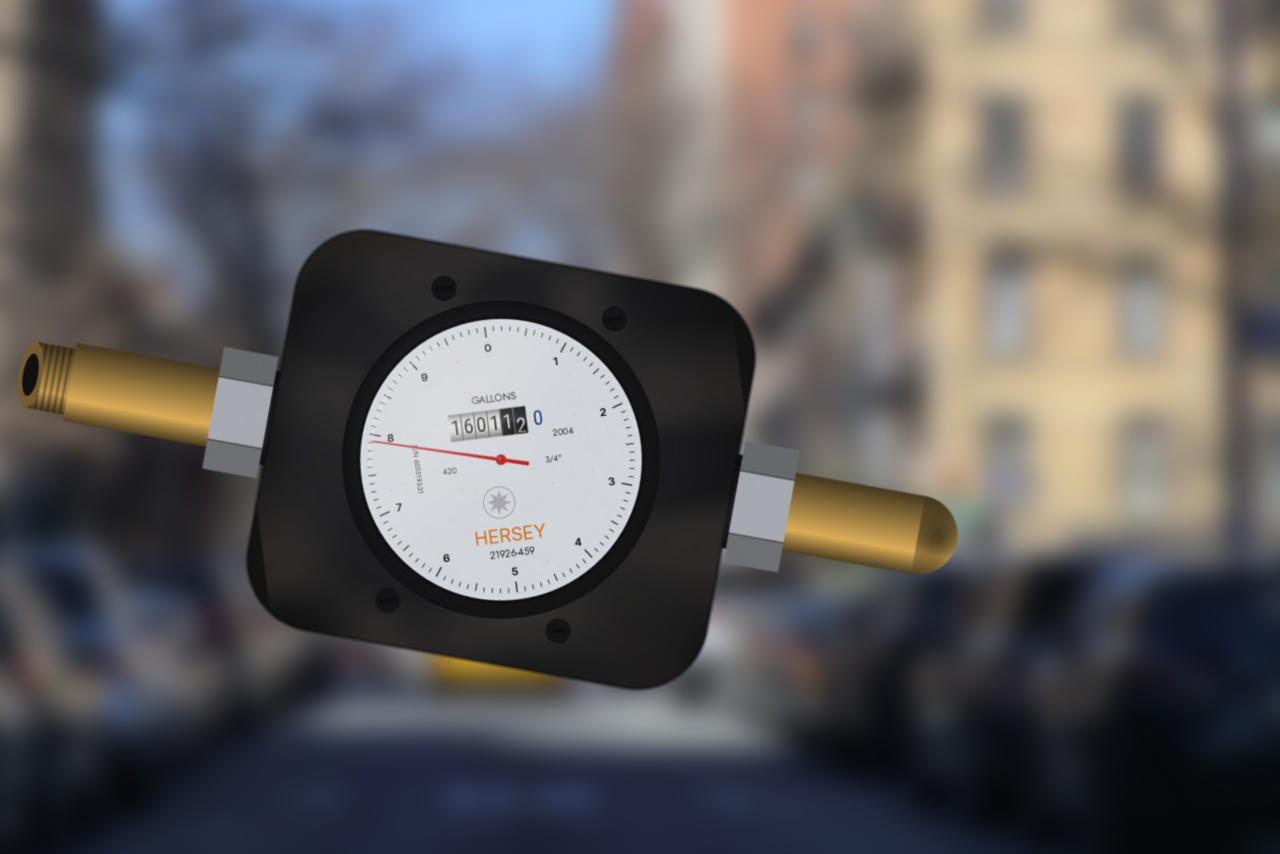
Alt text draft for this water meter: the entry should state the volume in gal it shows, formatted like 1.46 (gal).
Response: 1601117.9 (gal)
